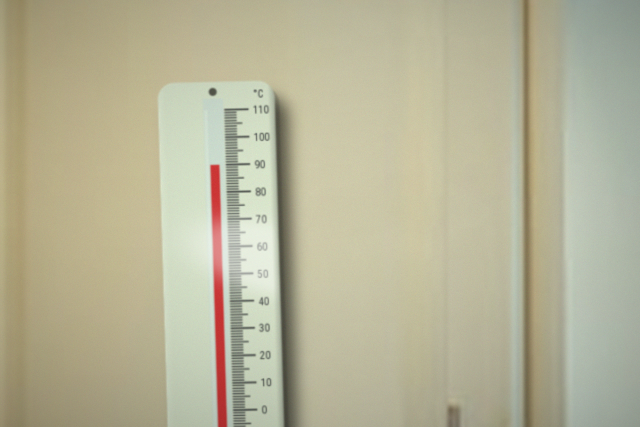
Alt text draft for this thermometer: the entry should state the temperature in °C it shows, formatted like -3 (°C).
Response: 90 (°C)
